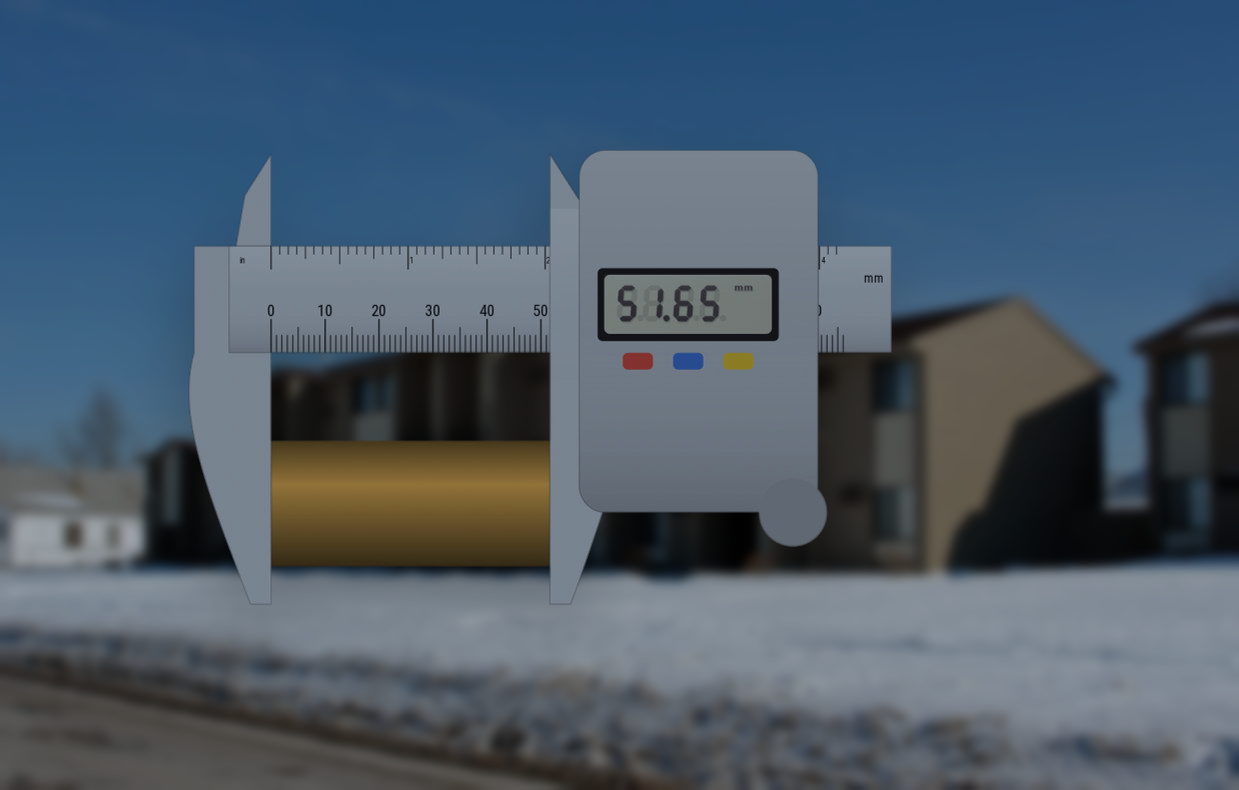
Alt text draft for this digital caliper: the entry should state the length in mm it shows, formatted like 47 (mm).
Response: 51.65 (mm)
